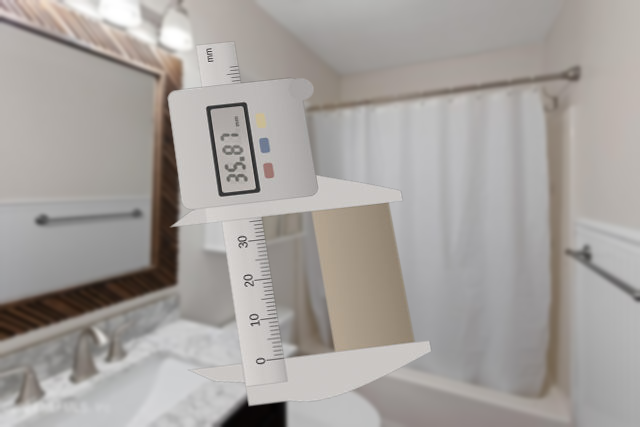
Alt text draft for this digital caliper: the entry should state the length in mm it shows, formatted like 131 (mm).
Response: 35.87 (mm)
